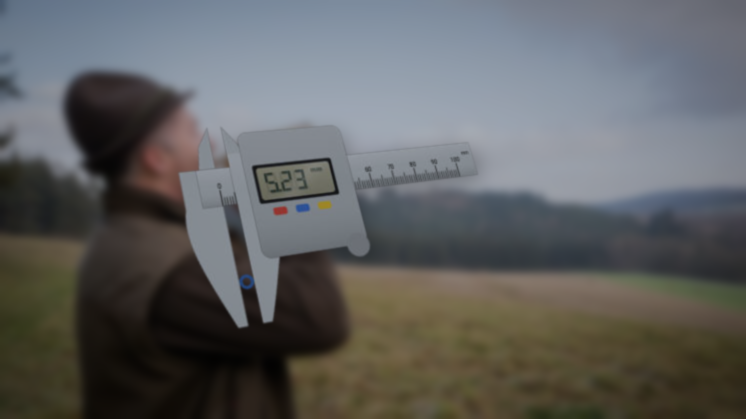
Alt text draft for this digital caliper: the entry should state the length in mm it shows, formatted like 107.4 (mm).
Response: 5.23 (mm)
